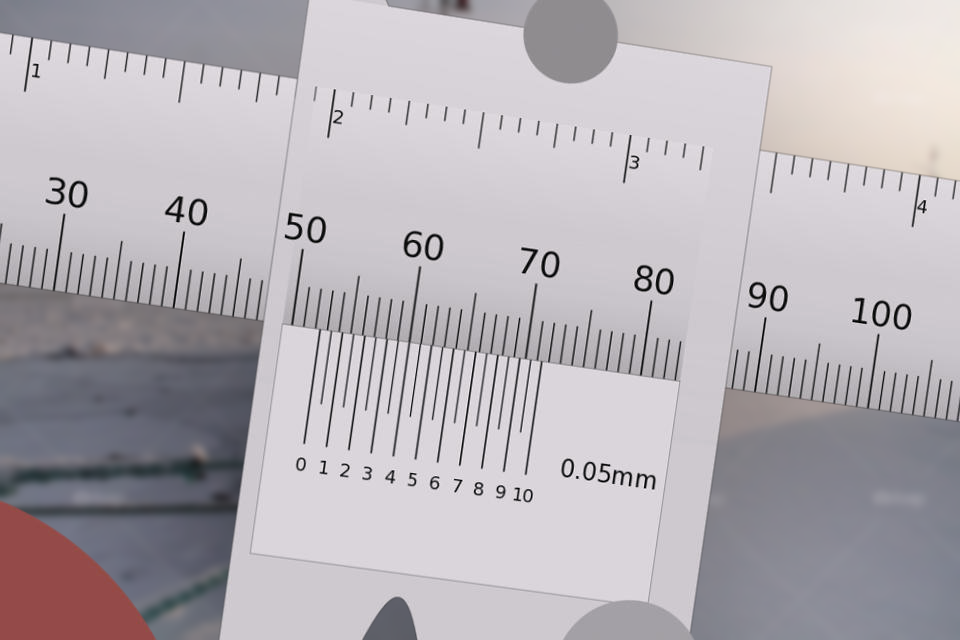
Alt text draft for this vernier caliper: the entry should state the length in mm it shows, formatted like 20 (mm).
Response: 52.4 (mm)
